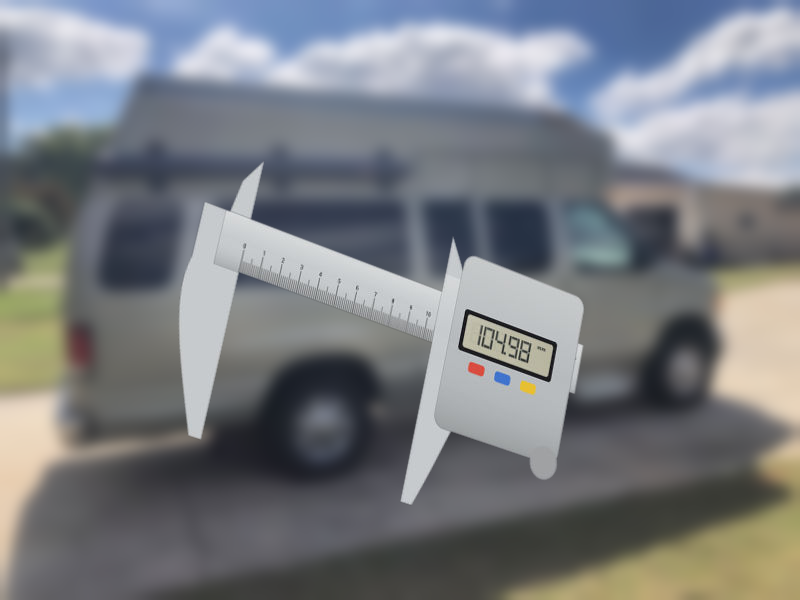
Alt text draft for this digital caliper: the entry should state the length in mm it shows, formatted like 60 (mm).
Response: 104.98 (mm)
